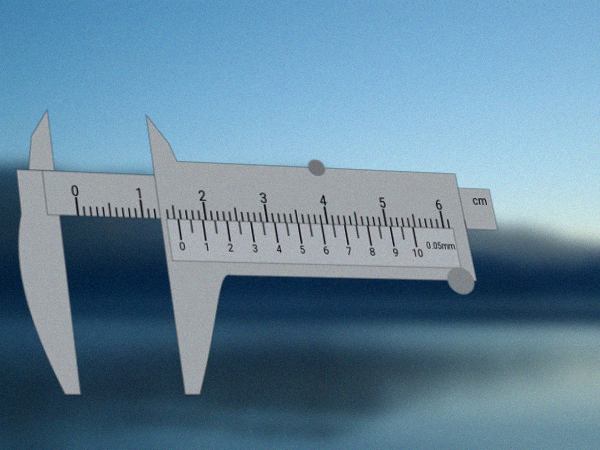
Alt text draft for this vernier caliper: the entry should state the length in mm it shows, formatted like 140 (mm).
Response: 15.6 (mm)
